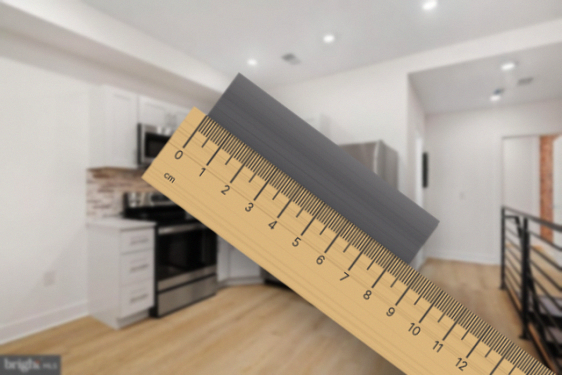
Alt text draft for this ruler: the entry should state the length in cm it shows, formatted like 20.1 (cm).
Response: 8.5 (cm)
